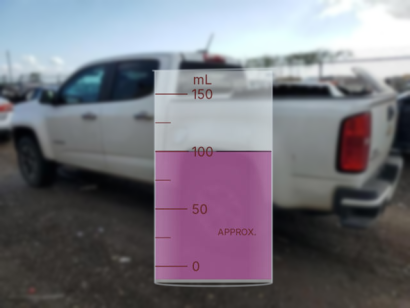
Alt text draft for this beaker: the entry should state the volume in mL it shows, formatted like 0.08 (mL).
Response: 100 (mL)
